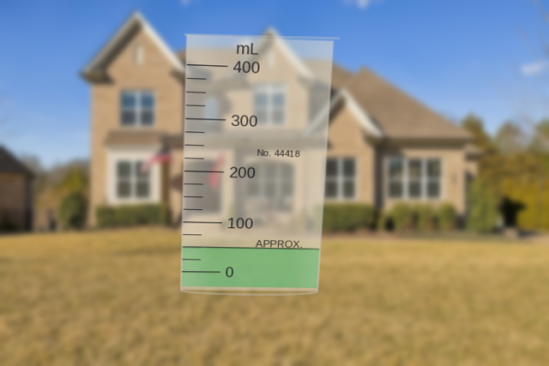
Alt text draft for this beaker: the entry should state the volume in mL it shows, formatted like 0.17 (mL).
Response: 50 (mL)
